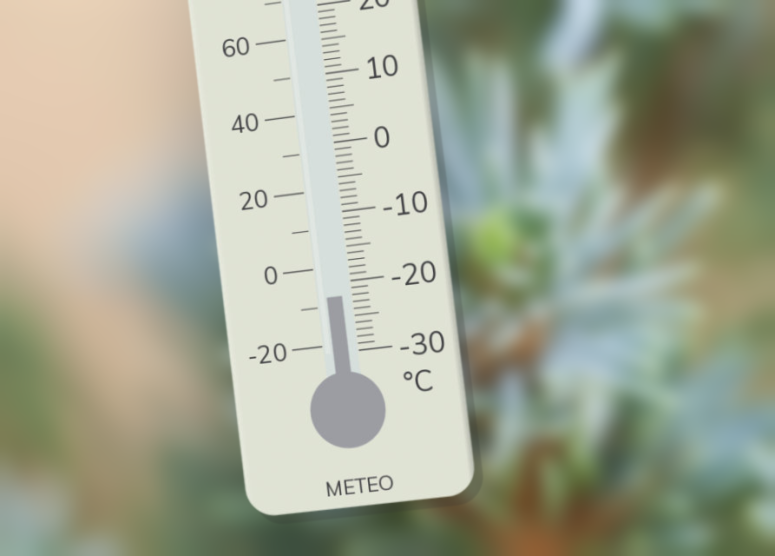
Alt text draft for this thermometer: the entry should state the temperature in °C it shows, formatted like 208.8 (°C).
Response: -22 (°C)
